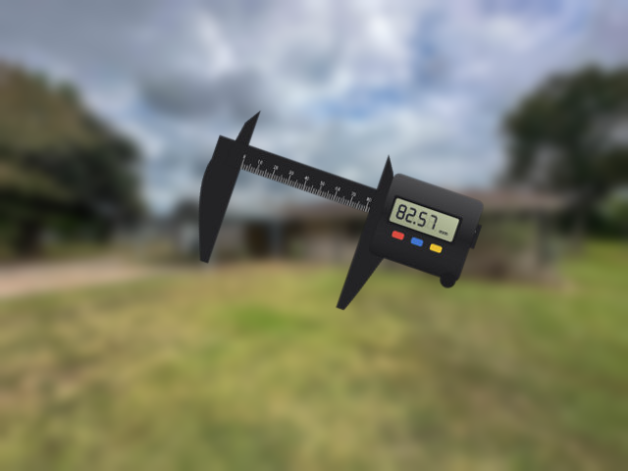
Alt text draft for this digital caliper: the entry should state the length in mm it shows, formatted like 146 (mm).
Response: 82.57 (mm)
